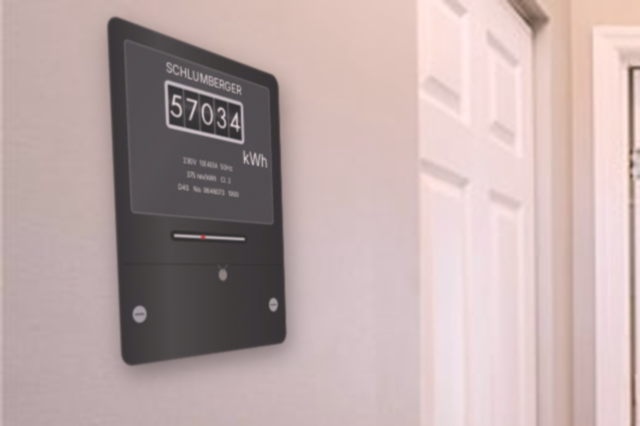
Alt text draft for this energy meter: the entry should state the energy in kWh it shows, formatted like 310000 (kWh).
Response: 57034 (kWh)
